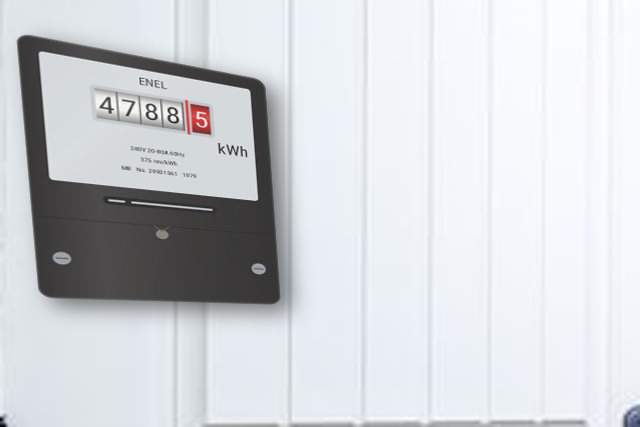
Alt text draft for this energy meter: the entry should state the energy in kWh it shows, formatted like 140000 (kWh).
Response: 4788.5 (kWh)
